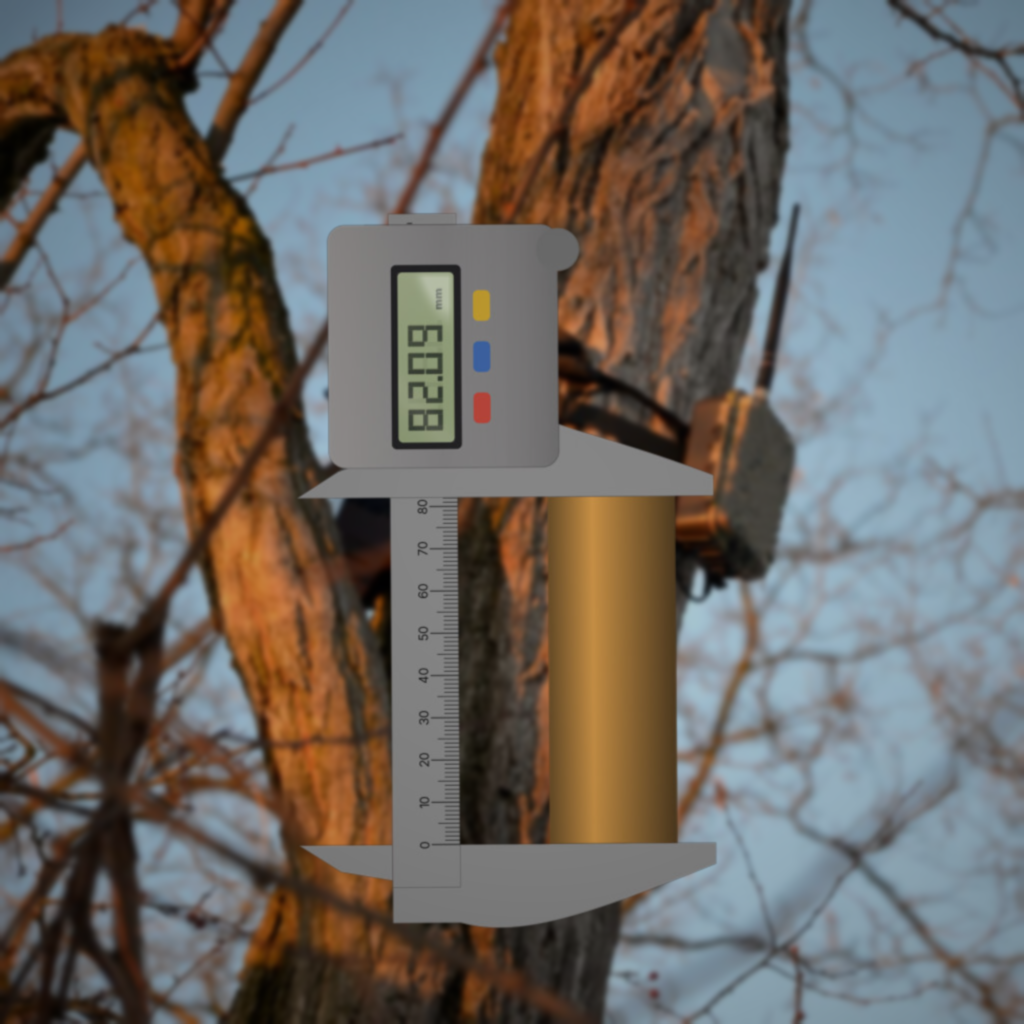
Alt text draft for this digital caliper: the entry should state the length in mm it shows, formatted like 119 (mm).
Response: 82.09 (mm)
